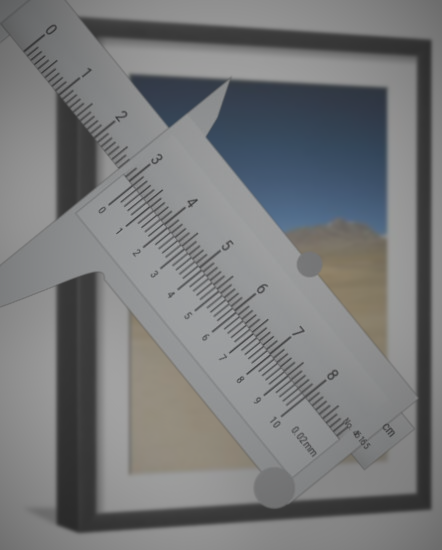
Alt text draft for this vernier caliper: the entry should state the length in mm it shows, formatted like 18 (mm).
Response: 31.0 (mm)
